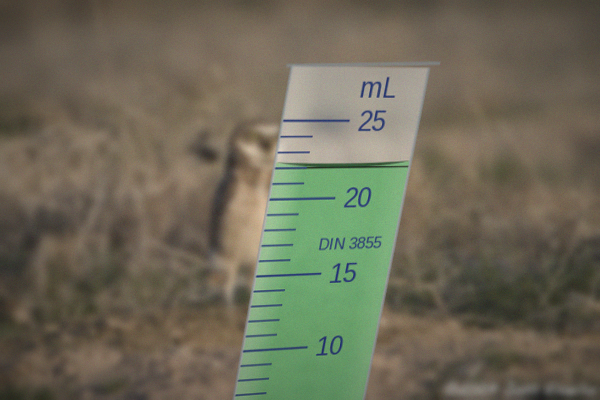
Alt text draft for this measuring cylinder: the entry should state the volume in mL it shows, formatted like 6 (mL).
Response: 22 (mL)
